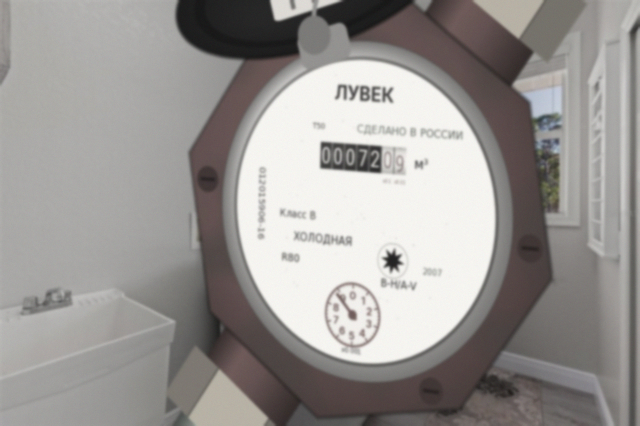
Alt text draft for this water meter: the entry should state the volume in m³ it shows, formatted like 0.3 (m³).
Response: 72.088 (m³)
